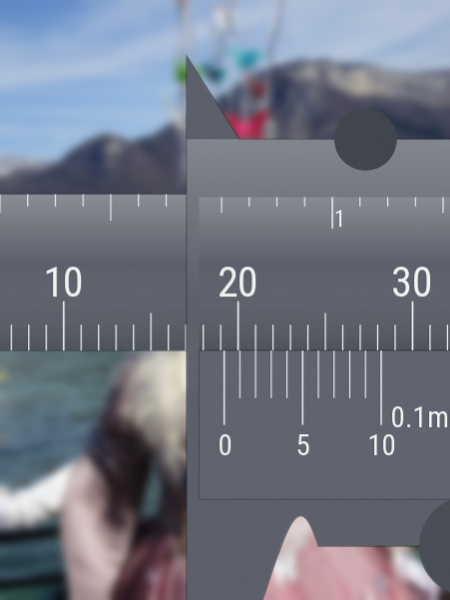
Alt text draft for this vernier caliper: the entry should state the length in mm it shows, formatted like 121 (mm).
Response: 19.2 (mm)
